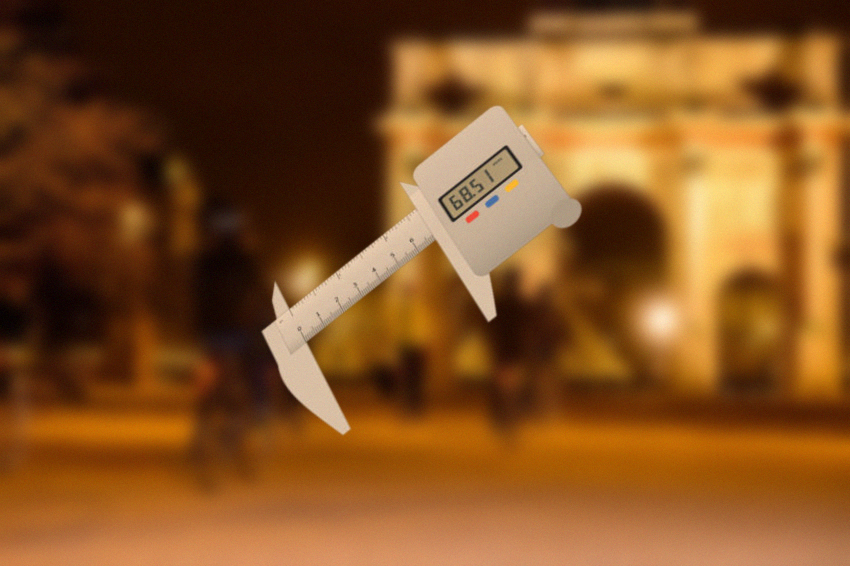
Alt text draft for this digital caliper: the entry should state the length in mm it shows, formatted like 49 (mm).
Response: 68.51 (mm)
